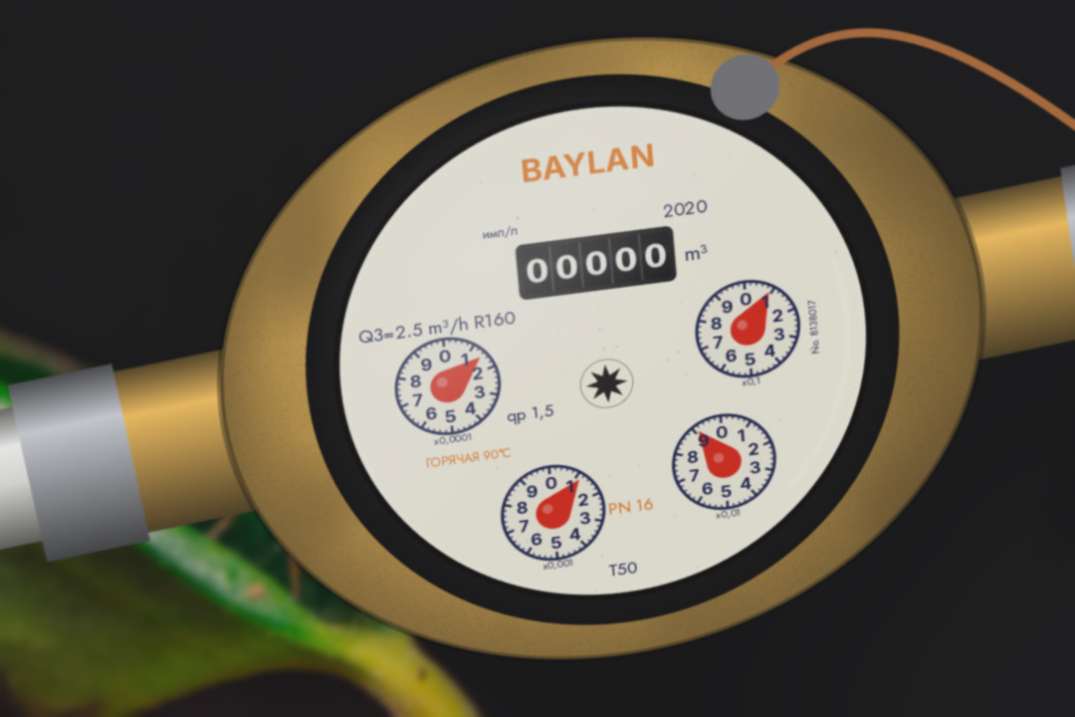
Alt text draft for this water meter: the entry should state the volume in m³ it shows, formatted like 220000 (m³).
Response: 0.0911 (m³)
